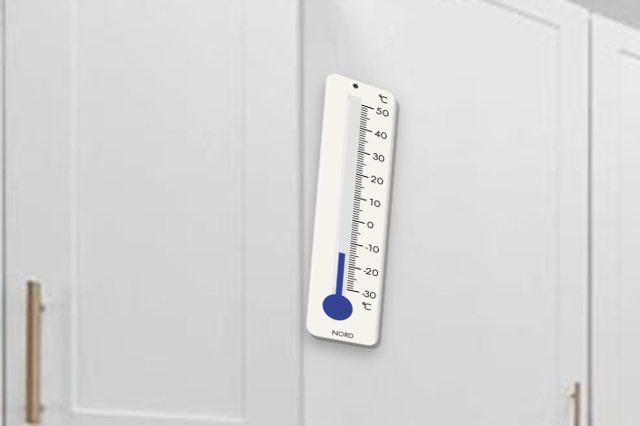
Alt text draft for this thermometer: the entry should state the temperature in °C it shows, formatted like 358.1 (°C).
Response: -15 (°C)
